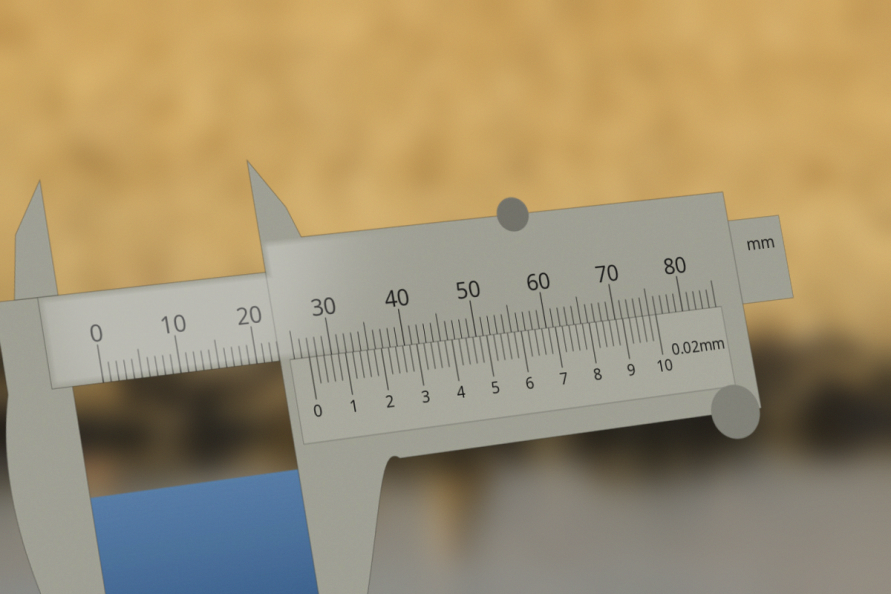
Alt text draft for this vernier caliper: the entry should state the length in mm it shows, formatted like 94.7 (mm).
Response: 27.0 (mm)
